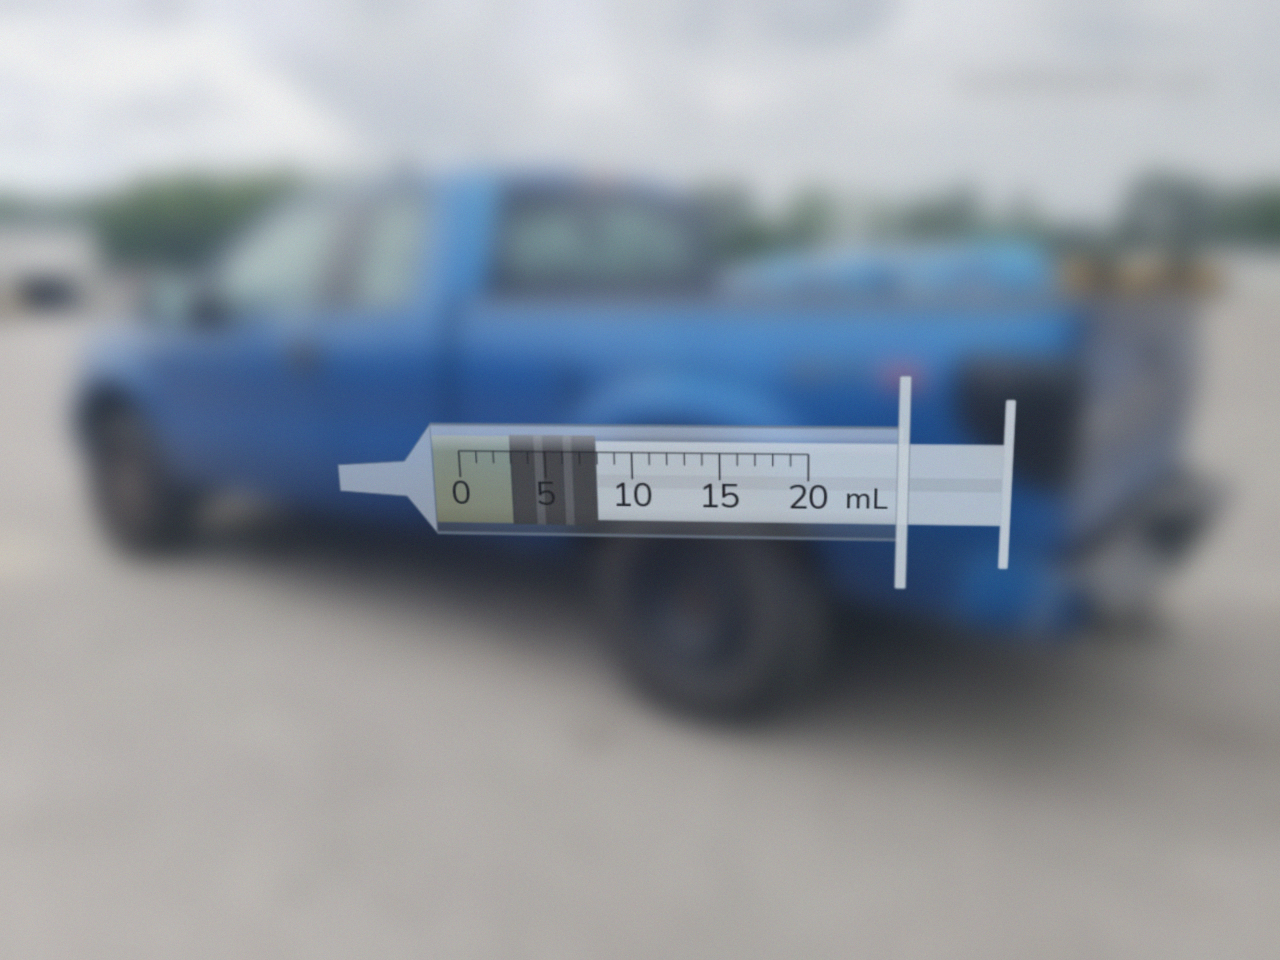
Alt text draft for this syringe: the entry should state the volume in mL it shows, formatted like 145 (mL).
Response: 3 (mL)
